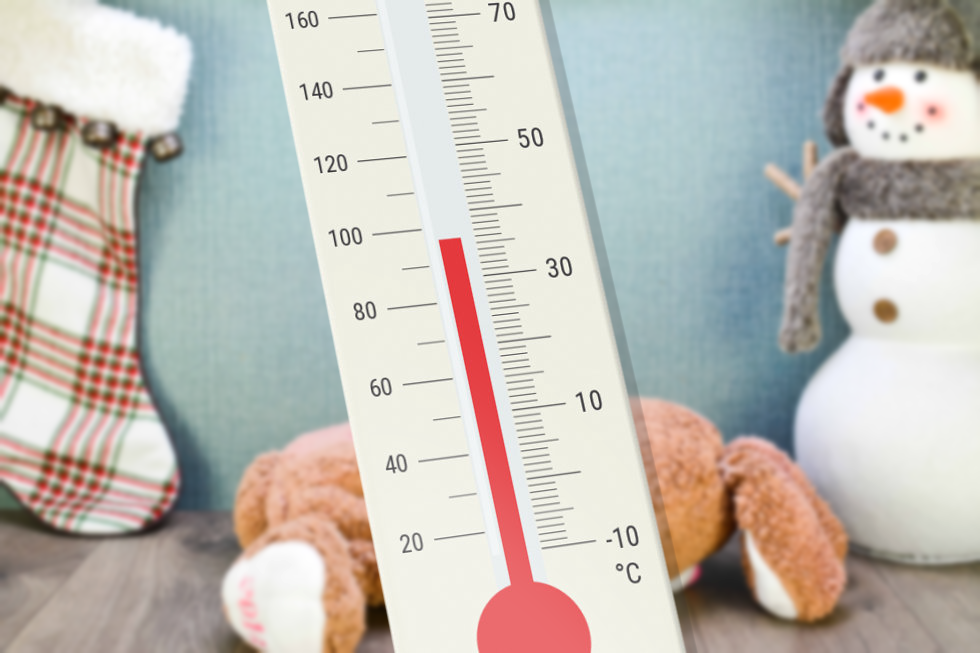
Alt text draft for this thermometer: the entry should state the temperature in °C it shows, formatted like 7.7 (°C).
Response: 36 (°C)
